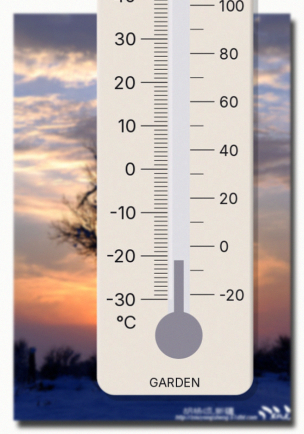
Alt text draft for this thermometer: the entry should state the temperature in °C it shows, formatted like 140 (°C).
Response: -21 (°C)
